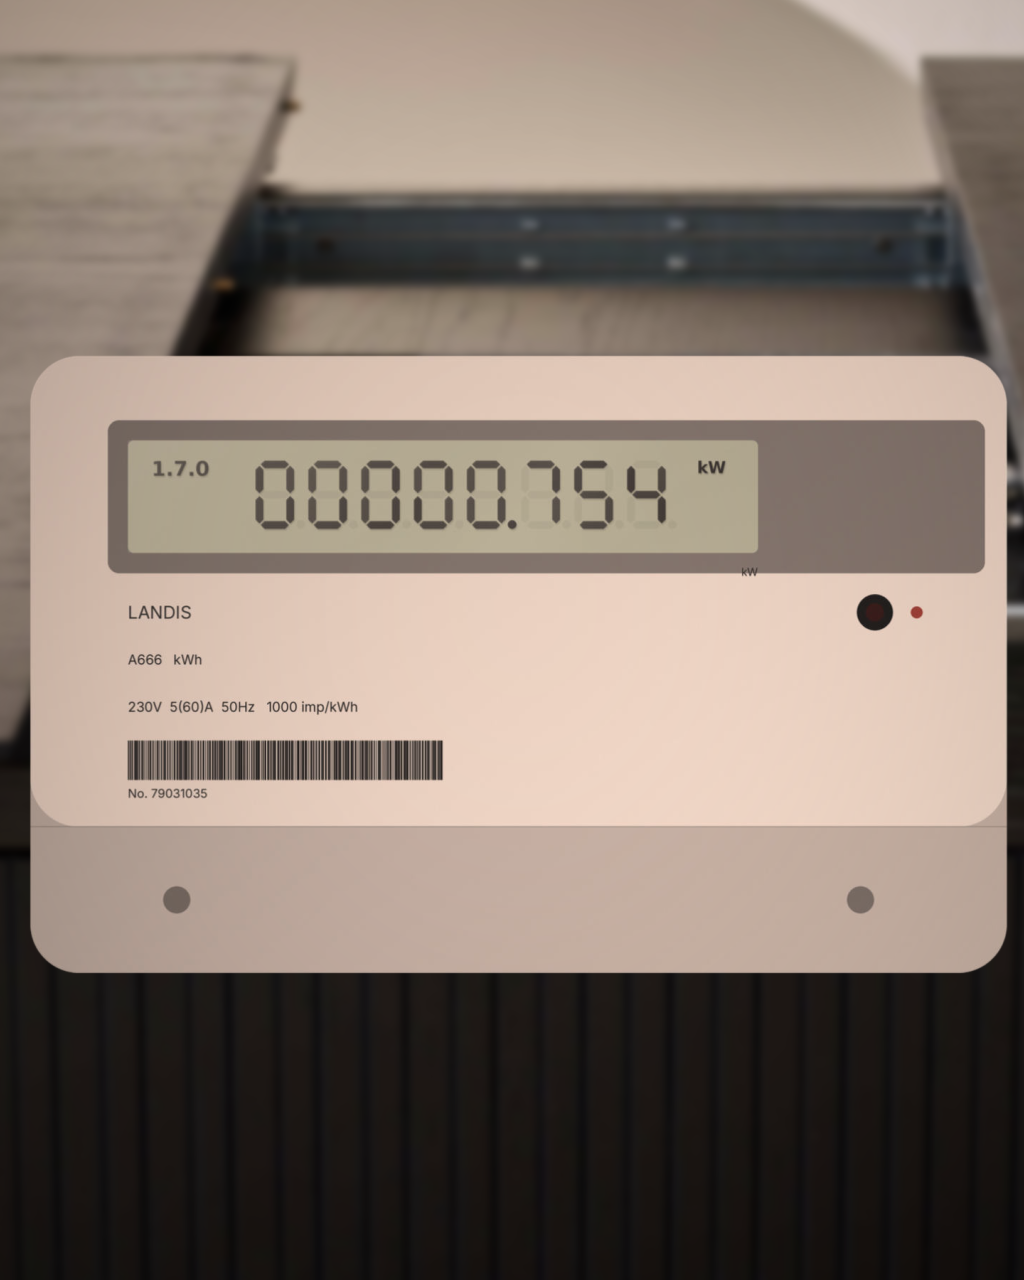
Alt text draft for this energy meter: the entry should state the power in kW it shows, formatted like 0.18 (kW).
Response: 0.754 (kW)
